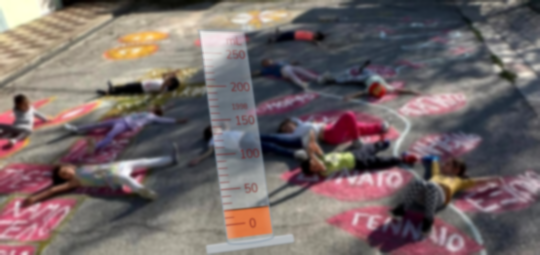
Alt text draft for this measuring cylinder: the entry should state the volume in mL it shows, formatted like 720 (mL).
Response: 20 (mL)
